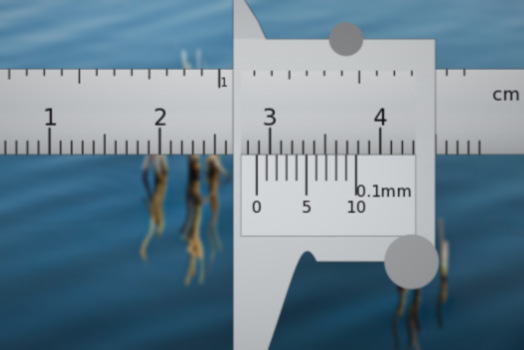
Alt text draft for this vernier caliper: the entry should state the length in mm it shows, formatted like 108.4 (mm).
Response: 28.8 (mm)
